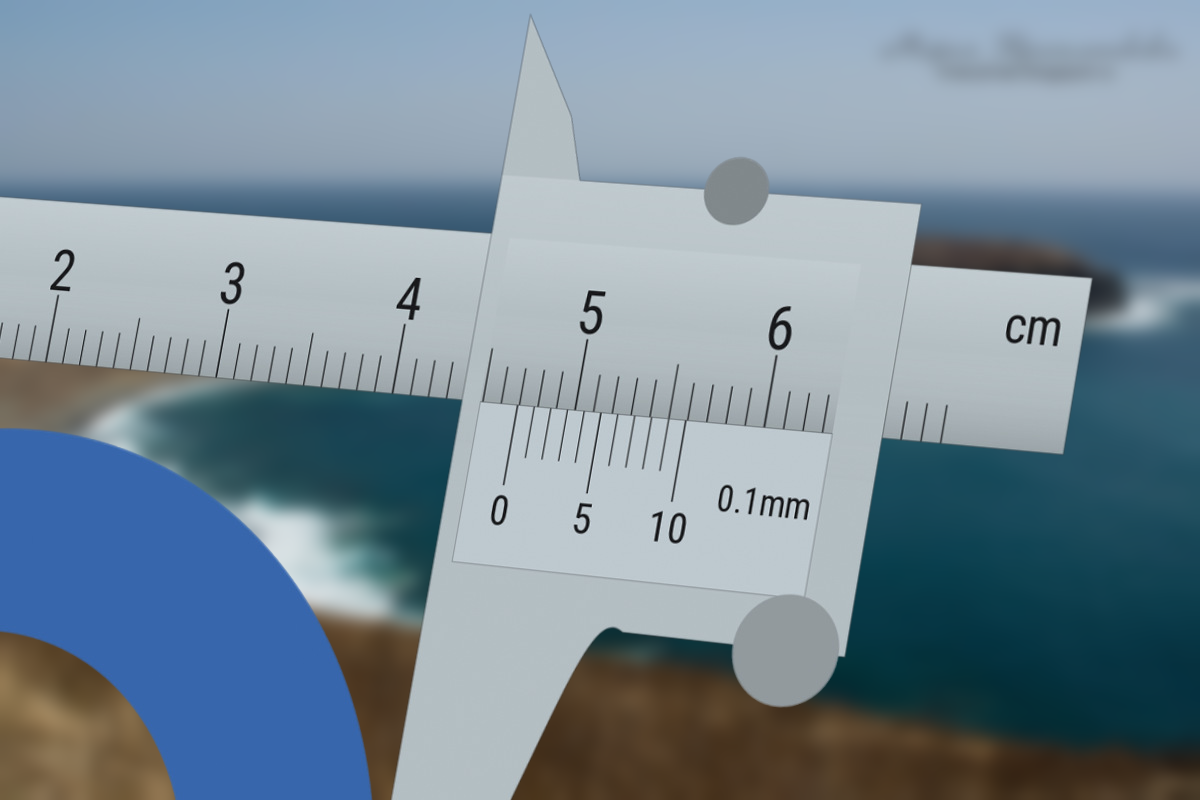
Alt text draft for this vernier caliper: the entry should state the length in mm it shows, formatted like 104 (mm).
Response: 46.9 (mm)
